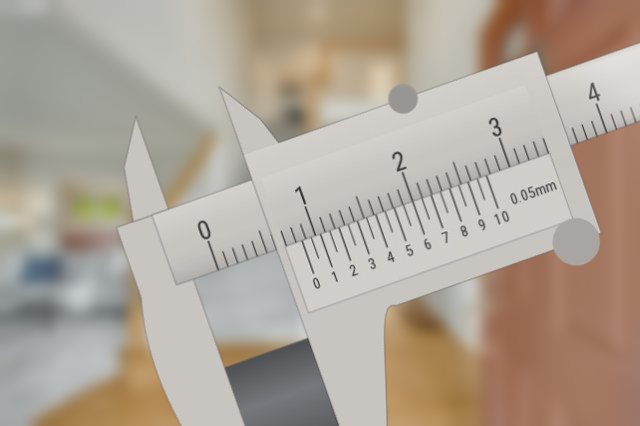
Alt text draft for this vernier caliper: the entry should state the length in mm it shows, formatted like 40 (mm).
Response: 8.6 (mm)
